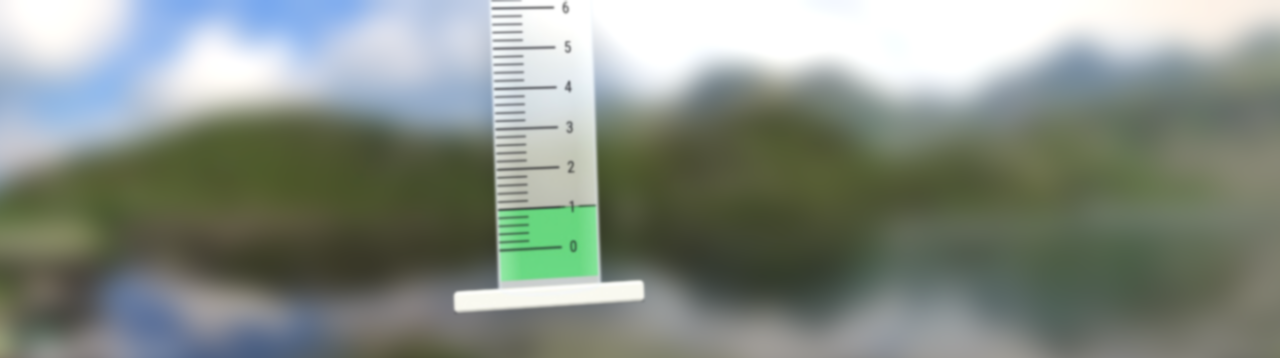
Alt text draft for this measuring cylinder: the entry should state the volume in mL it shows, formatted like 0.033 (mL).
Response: 1 (mL)
